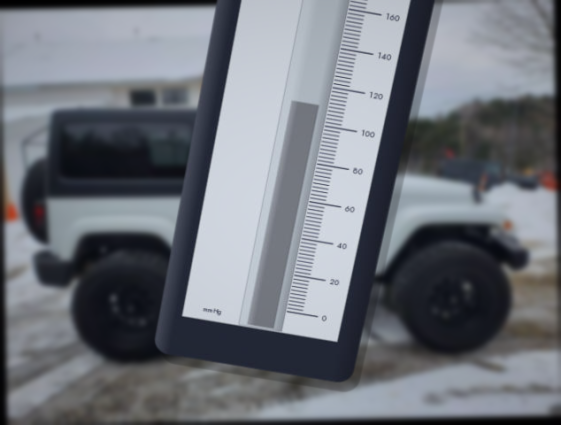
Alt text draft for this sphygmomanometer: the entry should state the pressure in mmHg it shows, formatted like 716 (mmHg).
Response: 110 (mmHg)
